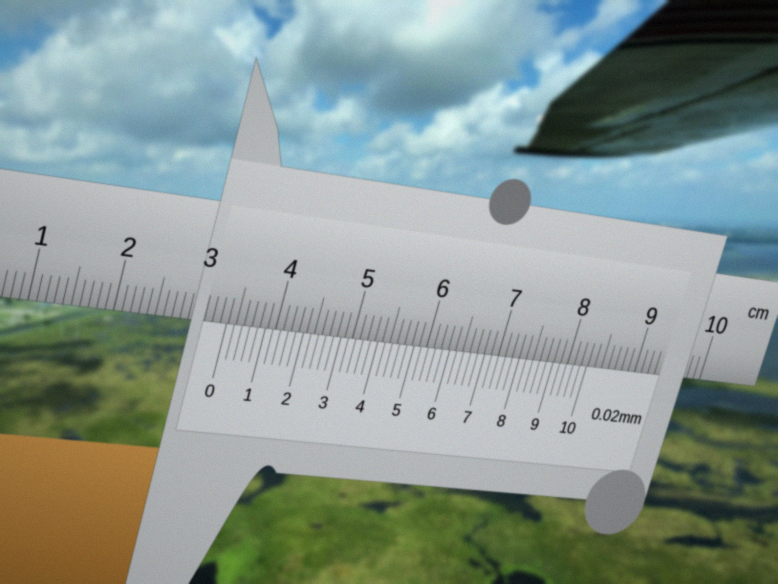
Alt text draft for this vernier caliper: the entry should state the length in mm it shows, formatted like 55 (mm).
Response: 33.8 (mm)
